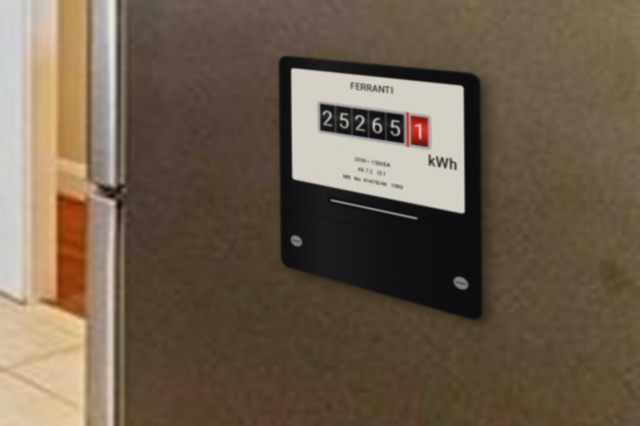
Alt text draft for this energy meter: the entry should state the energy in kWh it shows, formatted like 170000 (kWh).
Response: 25265.1 (kWh)
